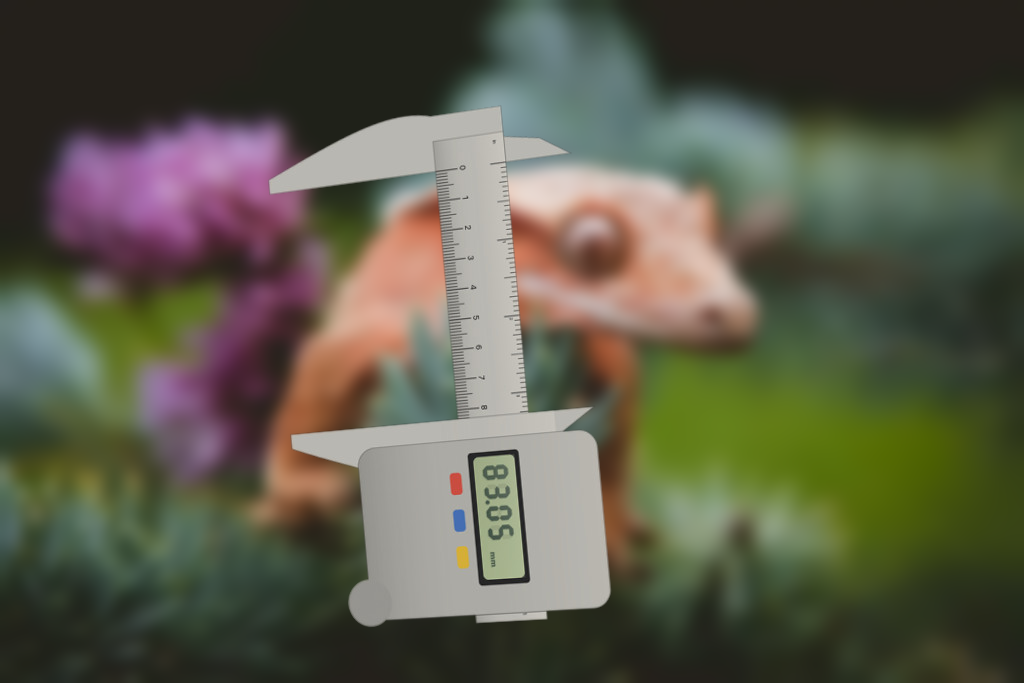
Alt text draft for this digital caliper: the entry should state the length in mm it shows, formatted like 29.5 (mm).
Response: 83.05 (mm)
